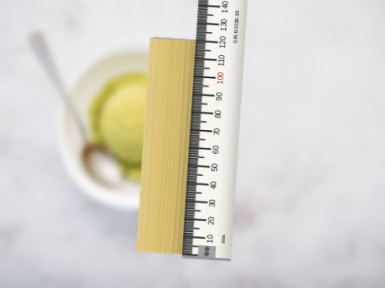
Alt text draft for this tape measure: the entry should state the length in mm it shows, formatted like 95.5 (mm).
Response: 120 (mm)
